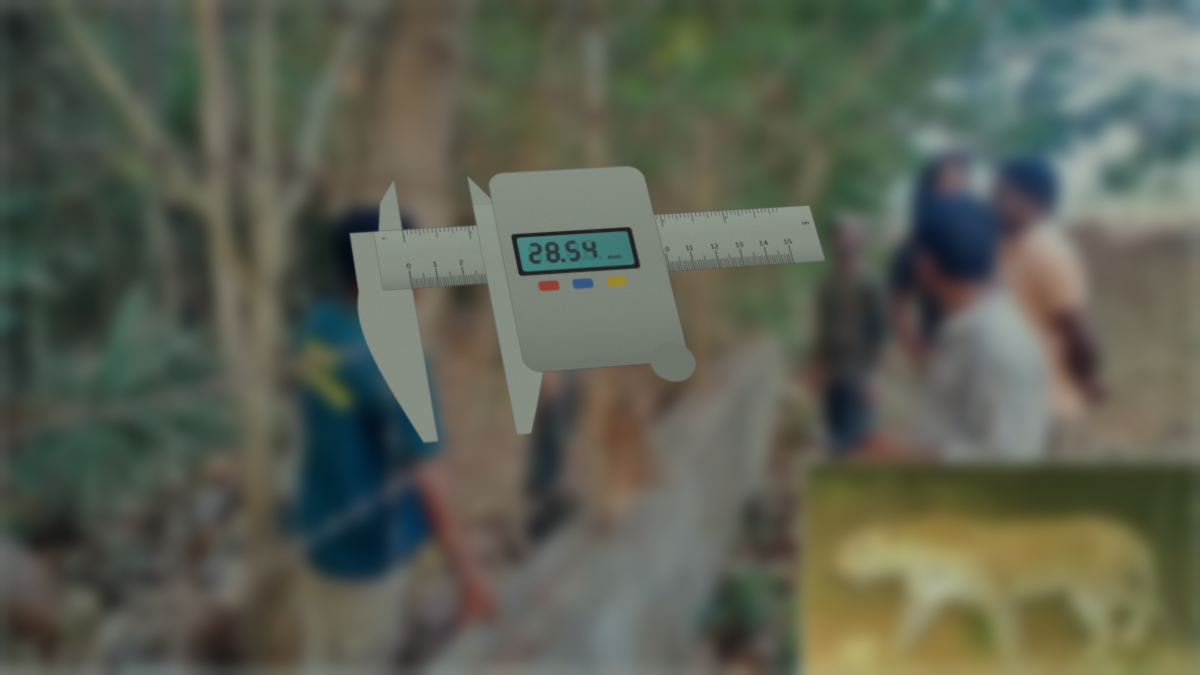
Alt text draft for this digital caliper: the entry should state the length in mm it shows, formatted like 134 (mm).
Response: 28.54 (mm)
